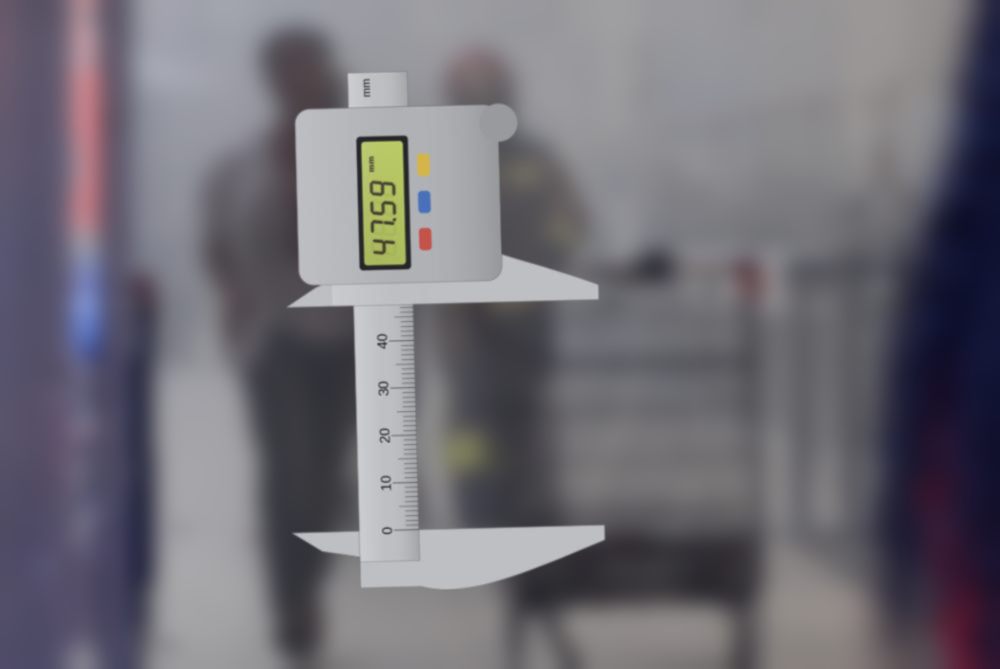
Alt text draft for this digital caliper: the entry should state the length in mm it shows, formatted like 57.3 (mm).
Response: 47.59 (mm)
